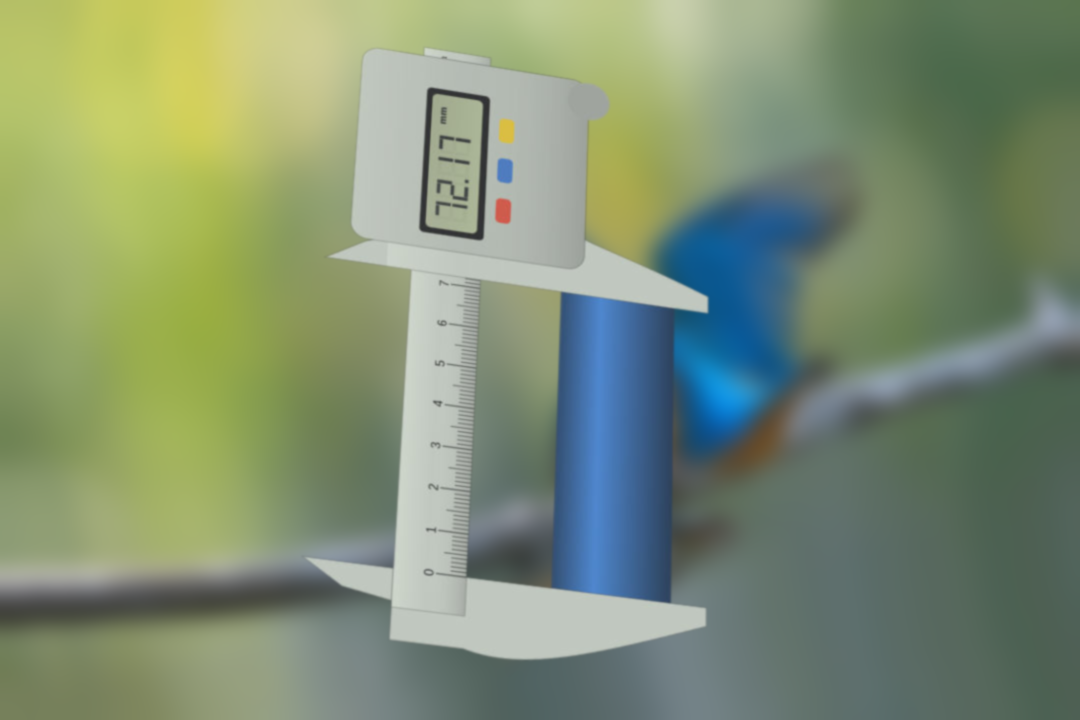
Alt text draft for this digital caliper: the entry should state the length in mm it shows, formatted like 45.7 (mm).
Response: 72.17 (mm)
